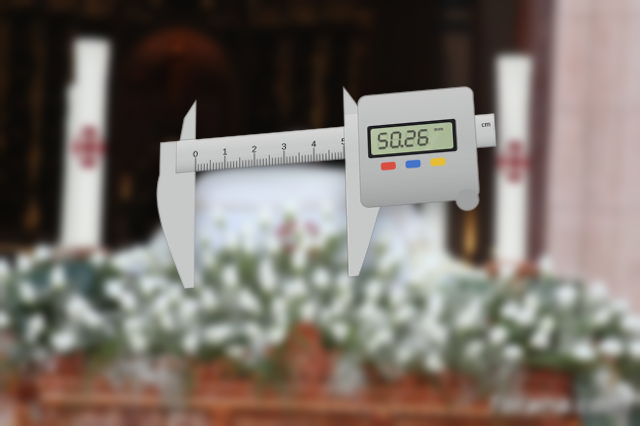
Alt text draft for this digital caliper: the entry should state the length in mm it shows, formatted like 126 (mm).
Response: 50.26 (mm)
